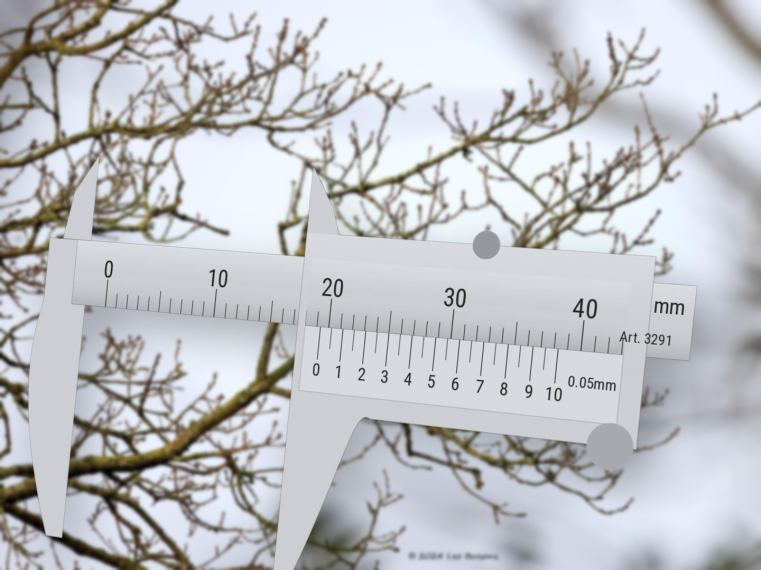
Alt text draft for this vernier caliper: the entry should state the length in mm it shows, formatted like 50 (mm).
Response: 19.3 (mm)
